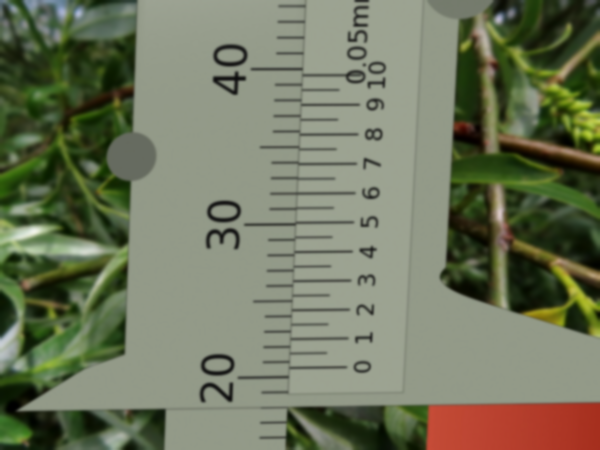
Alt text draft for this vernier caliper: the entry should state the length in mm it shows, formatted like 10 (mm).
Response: 20.6 (mm)
